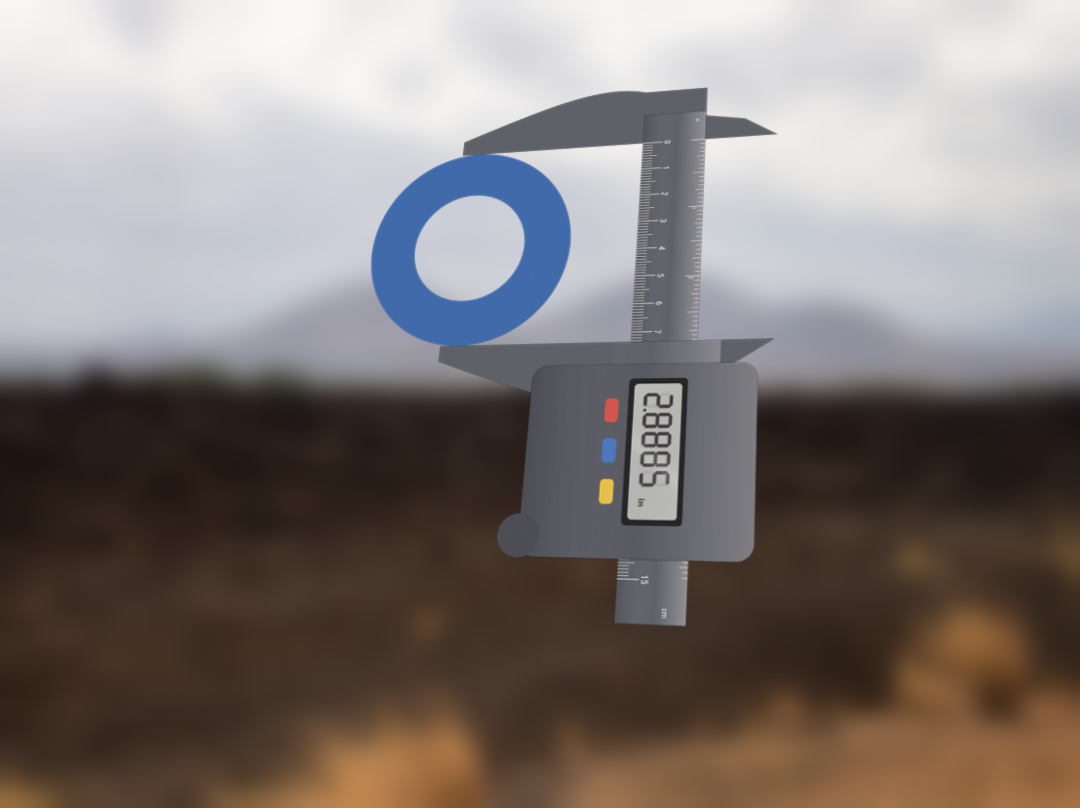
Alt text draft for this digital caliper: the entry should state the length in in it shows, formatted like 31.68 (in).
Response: 2.8885 (in)
